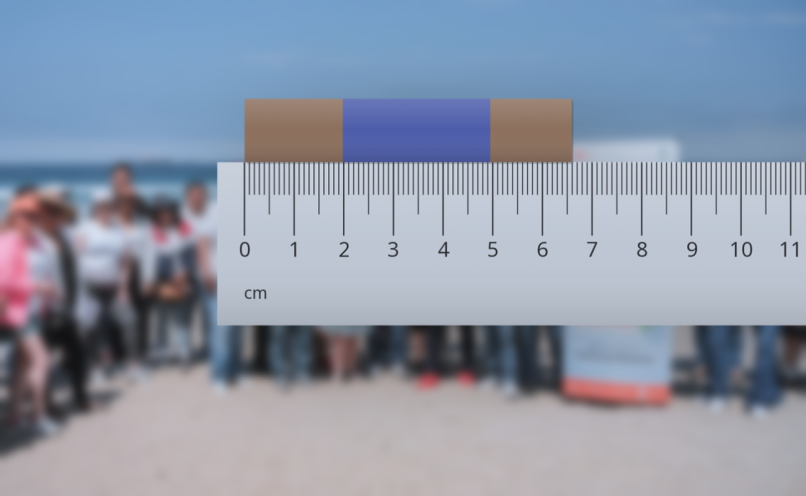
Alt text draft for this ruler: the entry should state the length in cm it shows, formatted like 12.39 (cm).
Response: 6.6 (cm)
